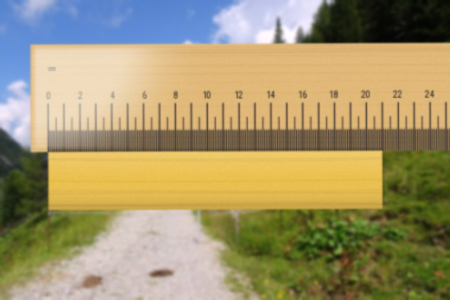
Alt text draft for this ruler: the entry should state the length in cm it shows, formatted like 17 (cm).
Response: 21 (cm)
